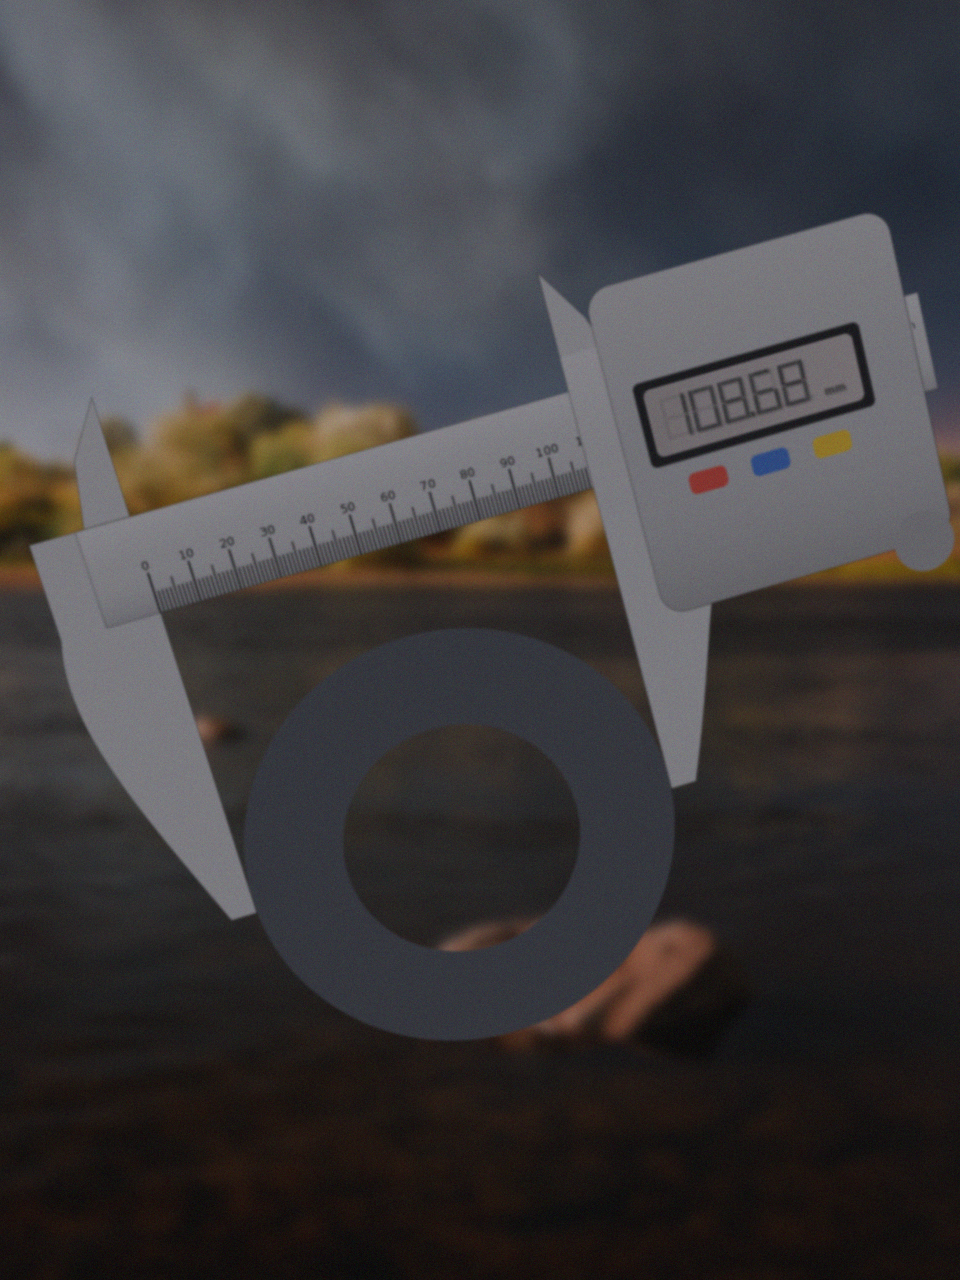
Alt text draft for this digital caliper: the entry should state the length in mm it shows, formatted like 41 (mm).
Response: 108.68 (mm)
